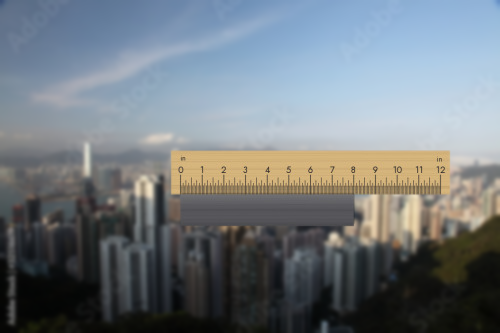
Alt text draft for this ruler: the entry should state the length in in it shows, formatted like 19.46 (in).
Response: 8 (in)
